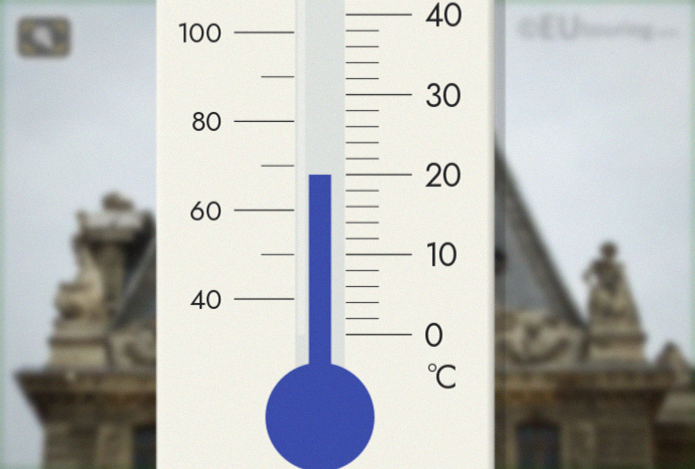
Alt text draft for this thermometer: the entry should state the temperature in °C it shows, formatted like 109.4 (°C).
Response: 20 (°C)
